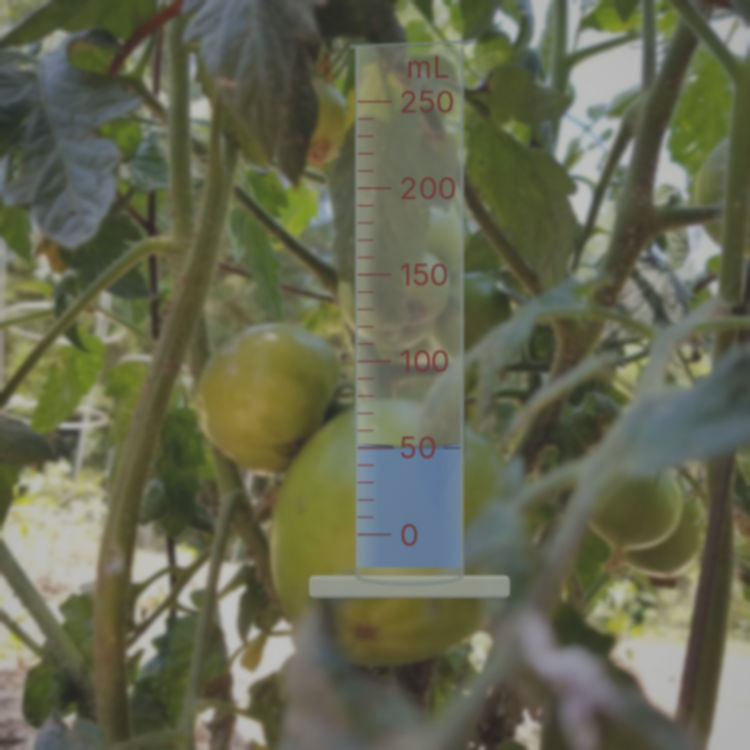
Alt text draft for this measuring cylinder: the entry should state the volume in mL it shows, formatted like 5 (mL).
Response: 50 (mL)
